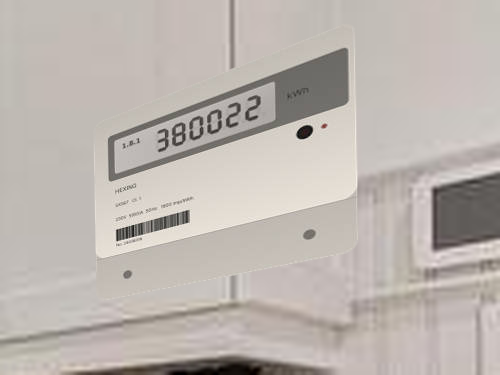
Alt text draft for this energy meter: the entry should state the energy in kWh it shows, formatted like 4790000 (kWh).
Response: 380022 (kWh)
